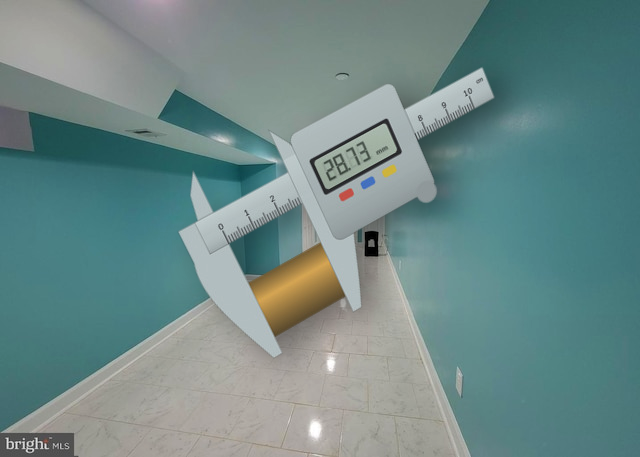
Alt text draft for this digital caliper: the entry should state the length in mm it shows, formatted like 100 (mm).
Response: 28.73 (mm)
